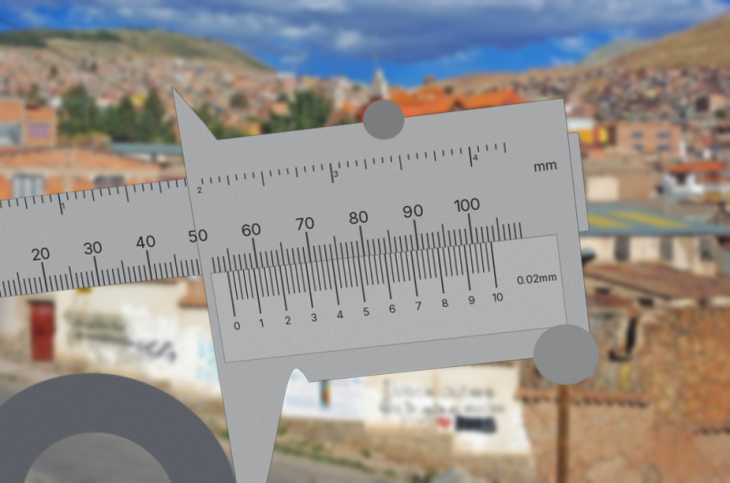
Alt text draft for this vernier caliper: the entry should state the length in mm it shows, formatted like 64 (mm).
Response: 54.4 (mm)
